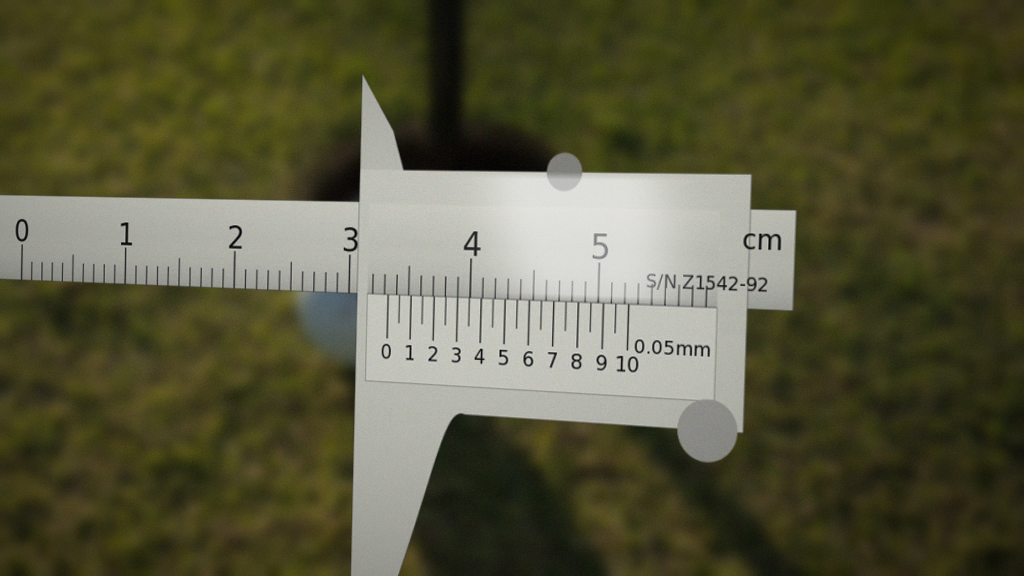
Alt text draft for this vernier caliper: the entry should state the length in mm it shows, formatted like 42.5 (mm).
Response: 33.3 (mm)
